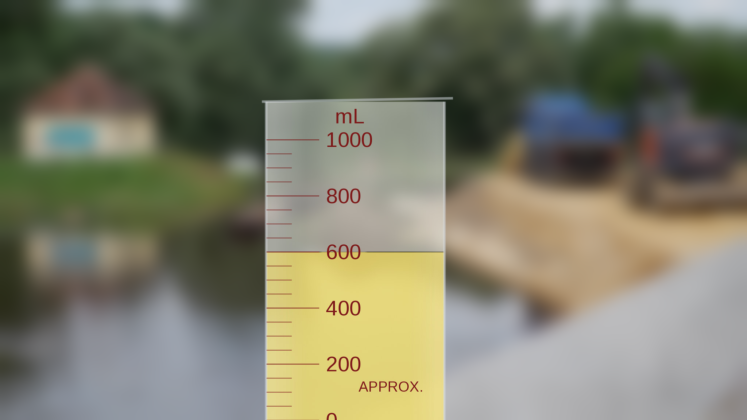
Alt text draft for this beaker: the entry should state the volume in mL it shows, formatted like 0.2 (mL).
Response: 600 (mL)
